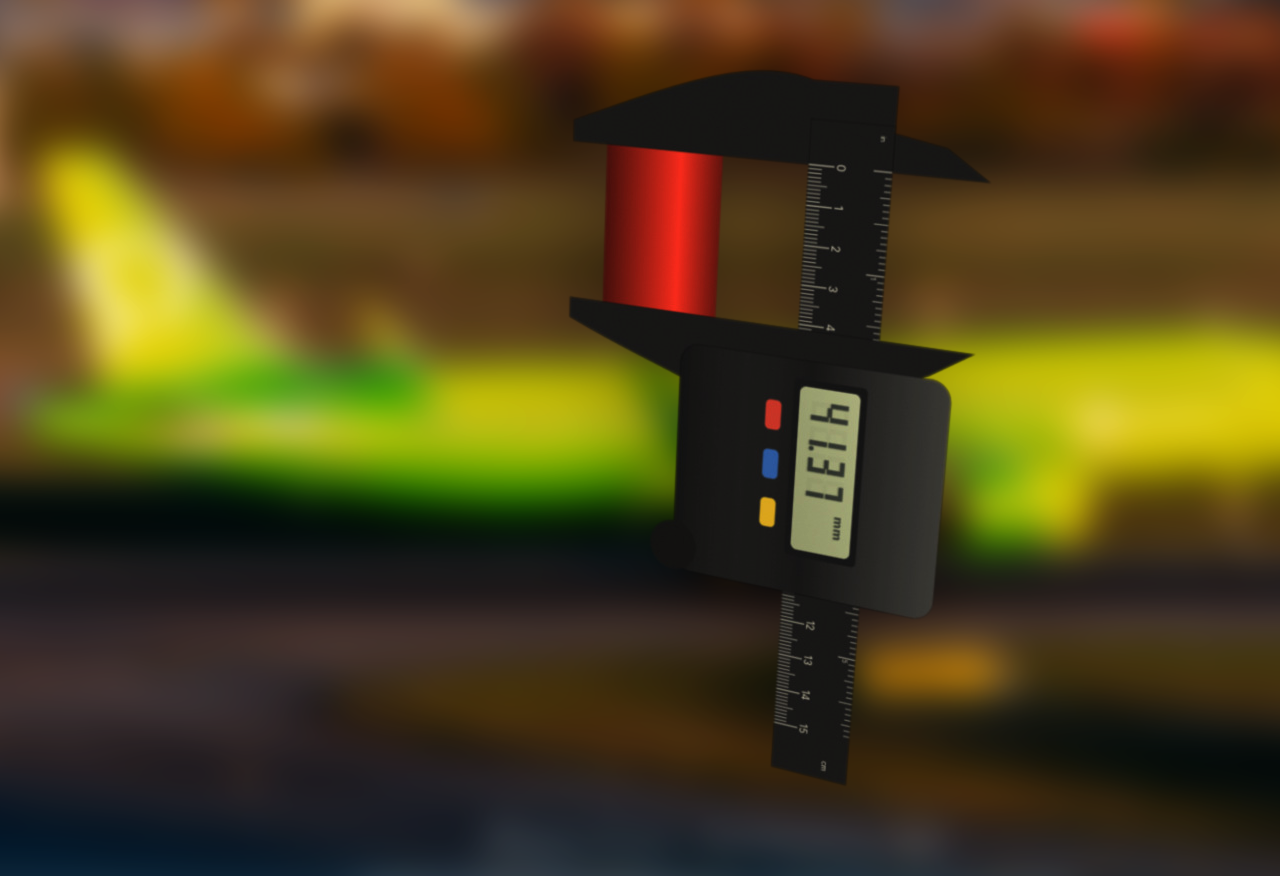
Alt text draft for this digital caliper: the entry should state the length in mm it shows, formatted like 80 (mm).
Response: 41.37 (mm)
